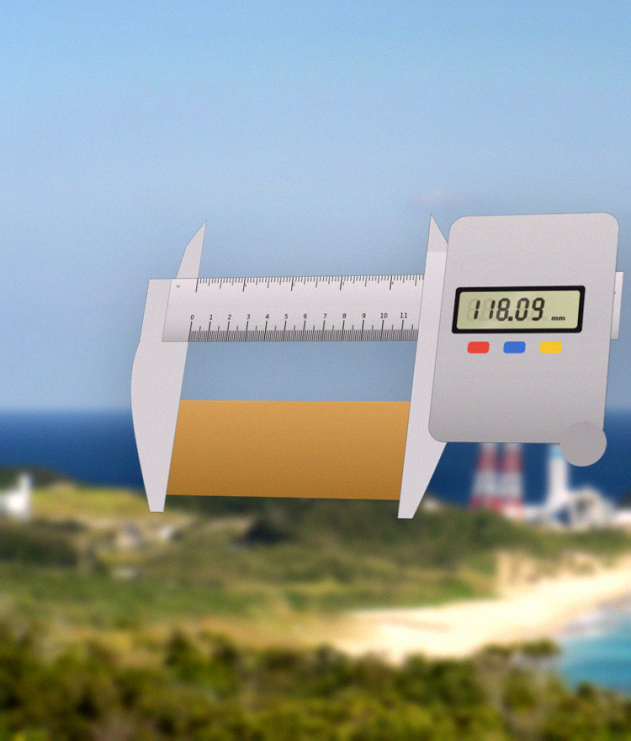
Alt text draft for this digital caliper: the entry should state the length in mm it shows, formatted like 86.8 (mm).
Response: 118.09 (mm)
